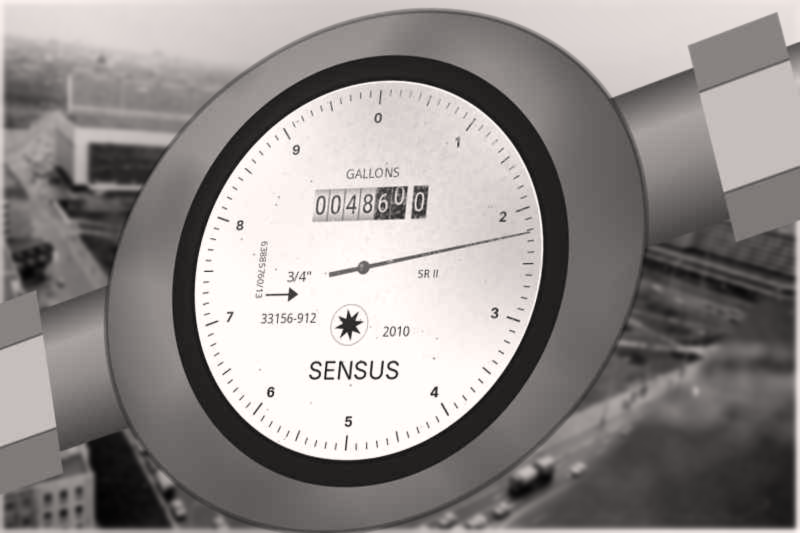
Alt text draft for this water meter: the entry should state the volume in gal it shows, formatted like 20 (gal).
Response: 48602.2 (gal)
